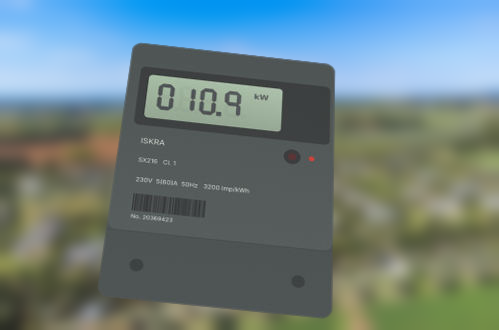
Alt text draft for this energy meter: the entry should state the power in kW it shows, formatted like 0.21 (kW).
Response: 10.9 (kW)
